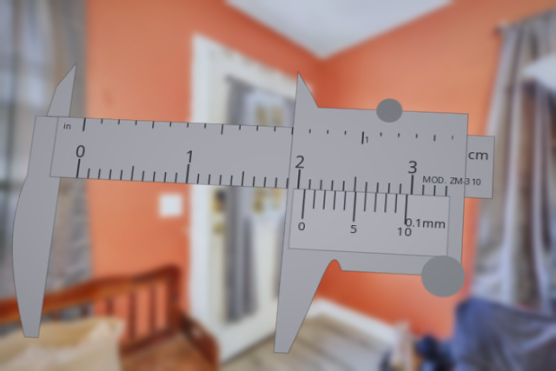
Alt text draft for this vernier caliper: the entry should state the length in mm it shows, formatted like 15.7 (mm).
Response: 20.6 (mm)
